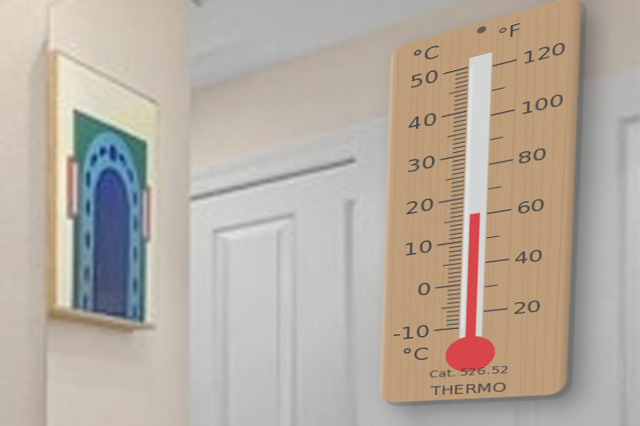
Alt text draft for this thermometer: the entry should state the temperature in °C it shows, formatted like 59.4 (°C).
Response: 16 (°C)
